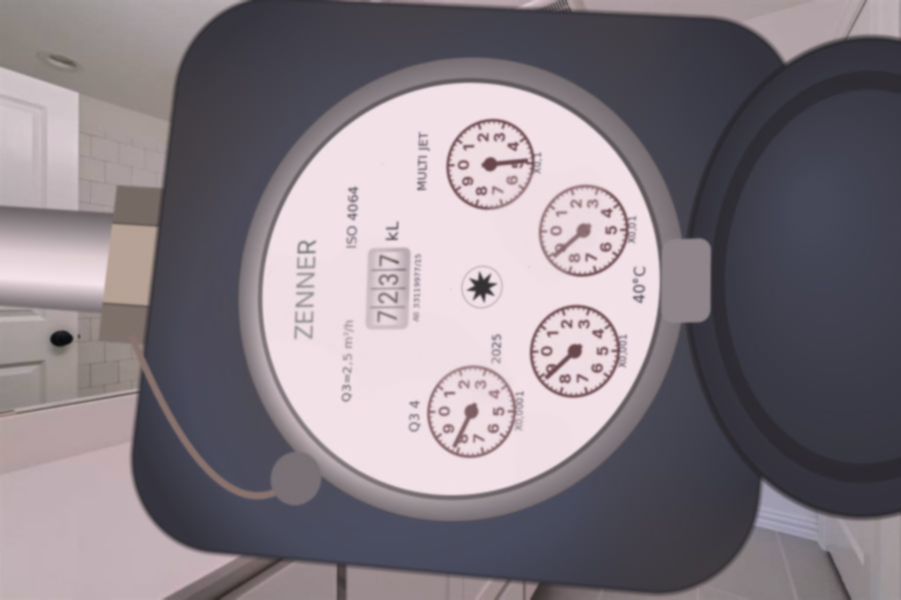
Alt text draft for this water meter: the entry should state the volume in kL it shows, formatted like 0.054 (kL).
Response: 7237.4888 (kL)
